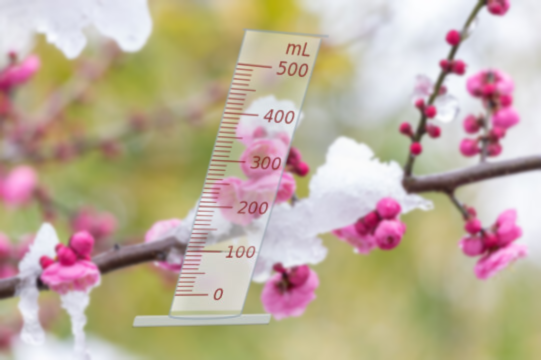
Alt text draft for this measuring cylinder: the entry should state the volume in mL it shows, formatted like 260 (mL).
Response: 100 (mL)
